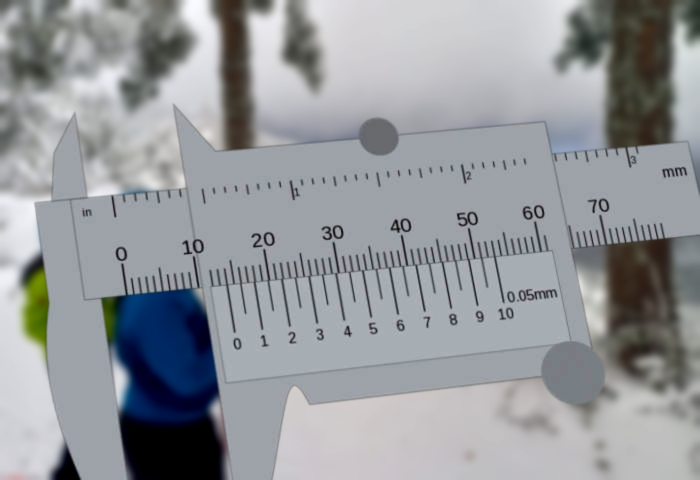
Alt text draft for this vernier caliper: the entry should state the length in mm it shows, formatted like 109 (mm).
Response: 14.0 (mm)
